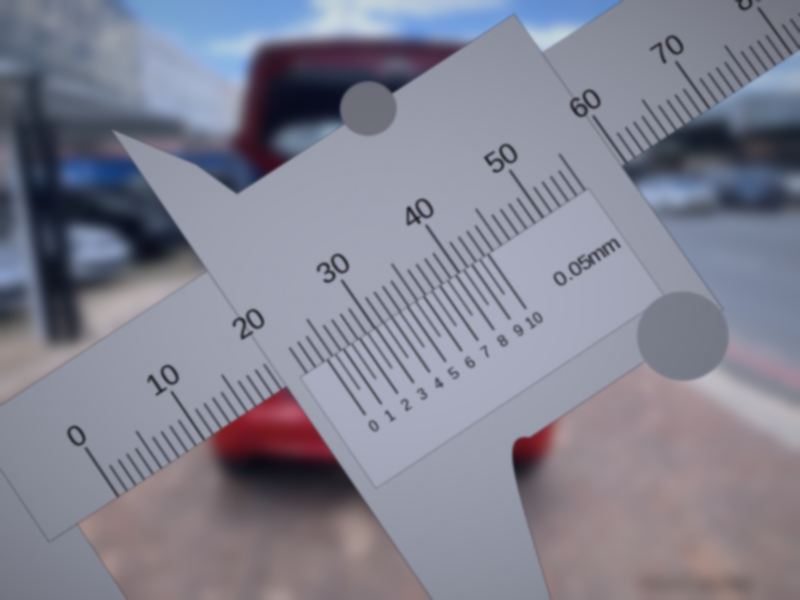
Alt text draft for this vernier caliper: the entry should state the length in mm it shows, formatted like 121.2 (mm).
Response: 24.4 (mm)
